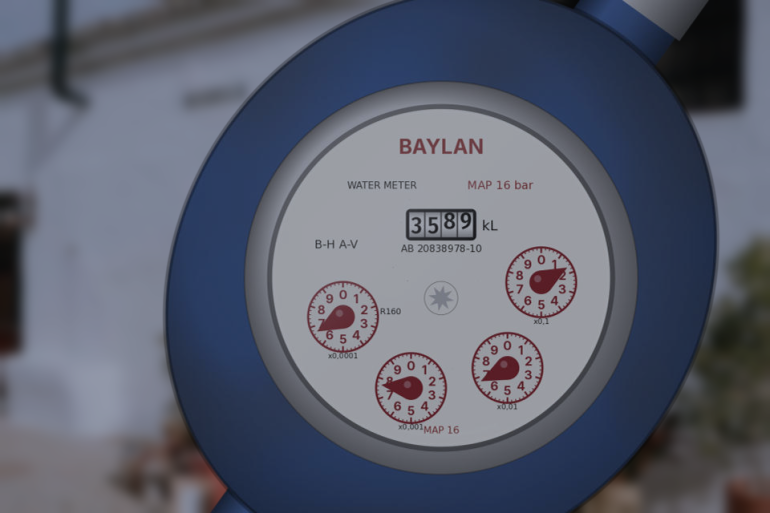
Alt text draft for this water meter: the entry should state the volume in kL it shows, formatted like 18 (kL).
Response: 3589.1676 (kL)
